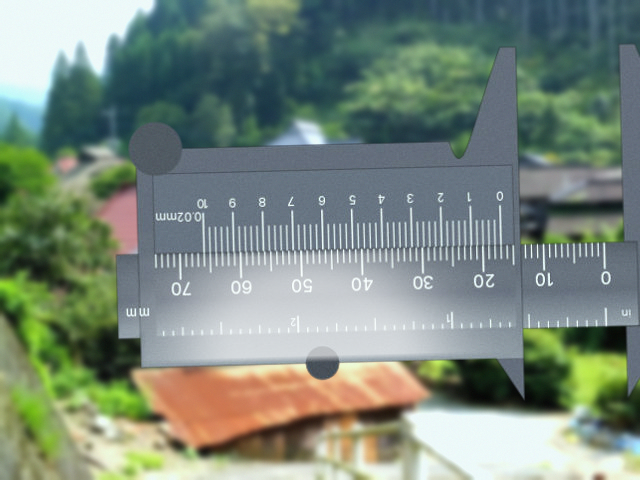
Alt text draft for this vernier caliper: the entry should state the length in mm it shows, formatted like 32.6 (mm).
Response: 17.0 (mm)
